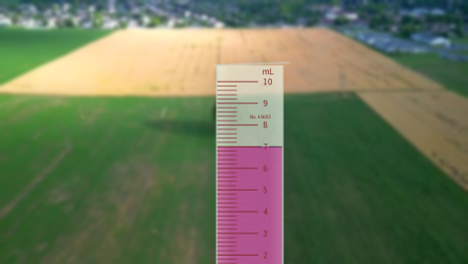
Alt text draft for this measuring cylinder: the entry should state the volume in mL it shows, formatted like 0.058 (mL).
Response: 7 (mL)
